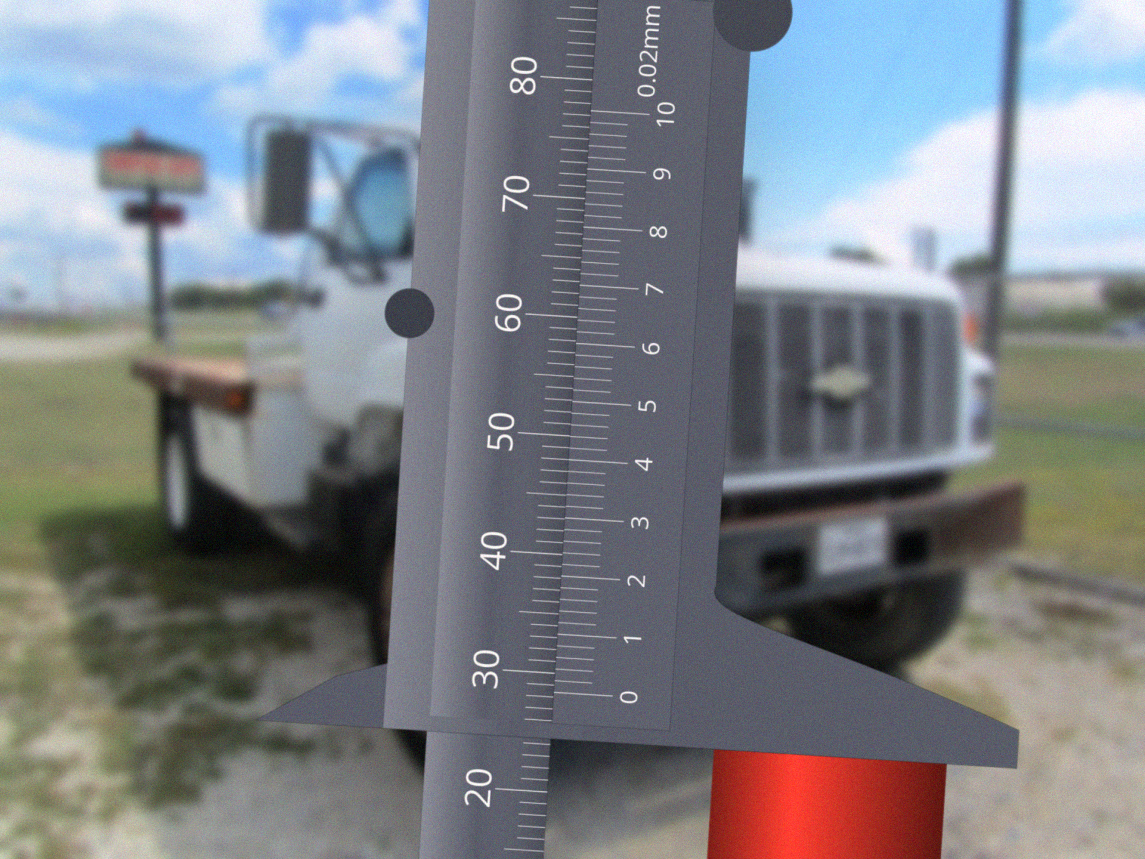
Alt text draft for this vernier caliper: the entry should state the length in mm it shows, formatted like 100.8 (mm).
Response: 28.4 (mm)
